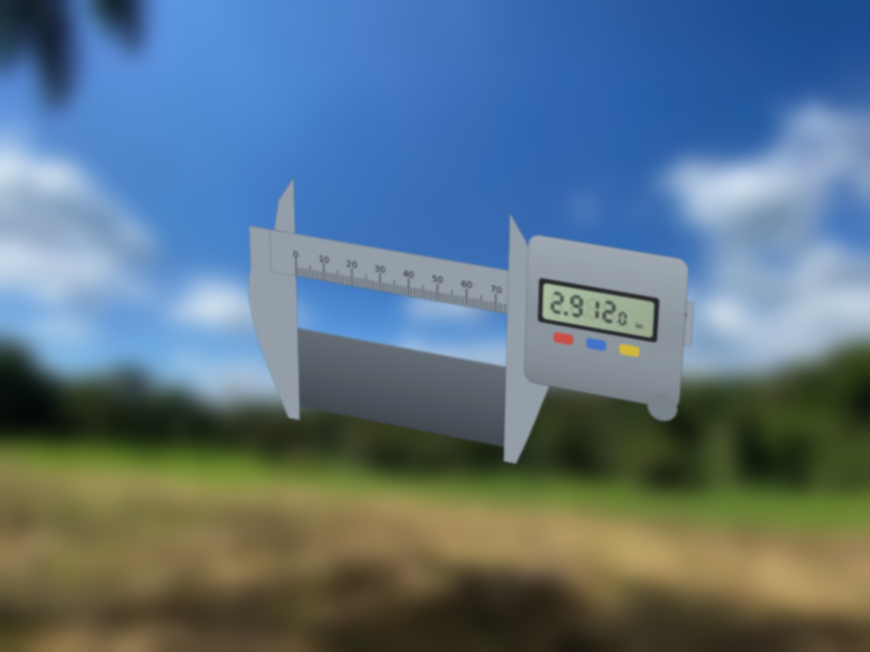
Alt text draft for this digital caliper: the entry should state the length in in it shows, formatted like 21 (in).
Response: 2.9120 (in)
